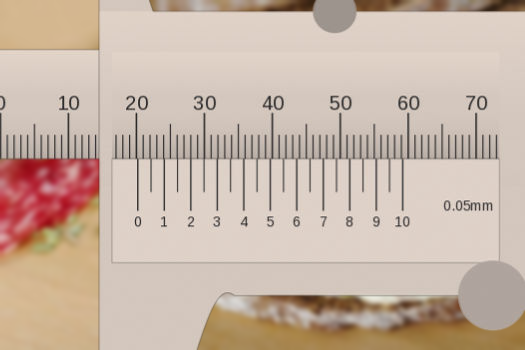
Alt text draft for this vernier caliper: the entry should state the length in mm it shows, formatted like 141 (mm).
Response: 20.2 (mm)
